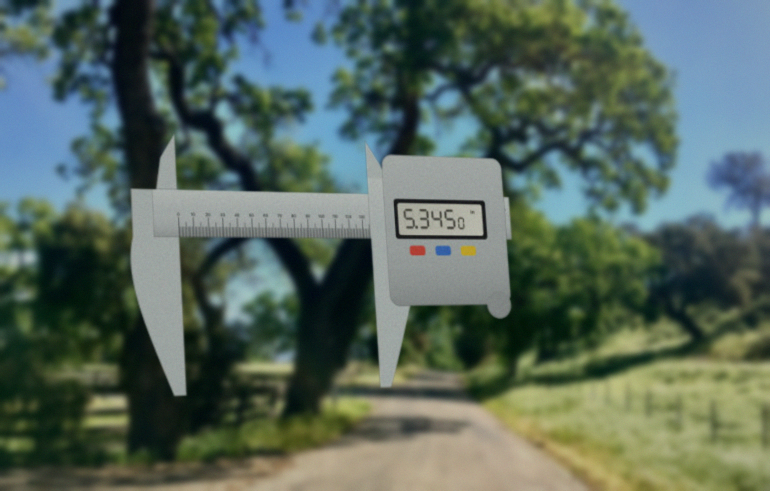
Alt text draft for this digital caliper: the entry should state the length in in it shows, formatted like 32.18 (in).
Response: 5.3450 (in)
